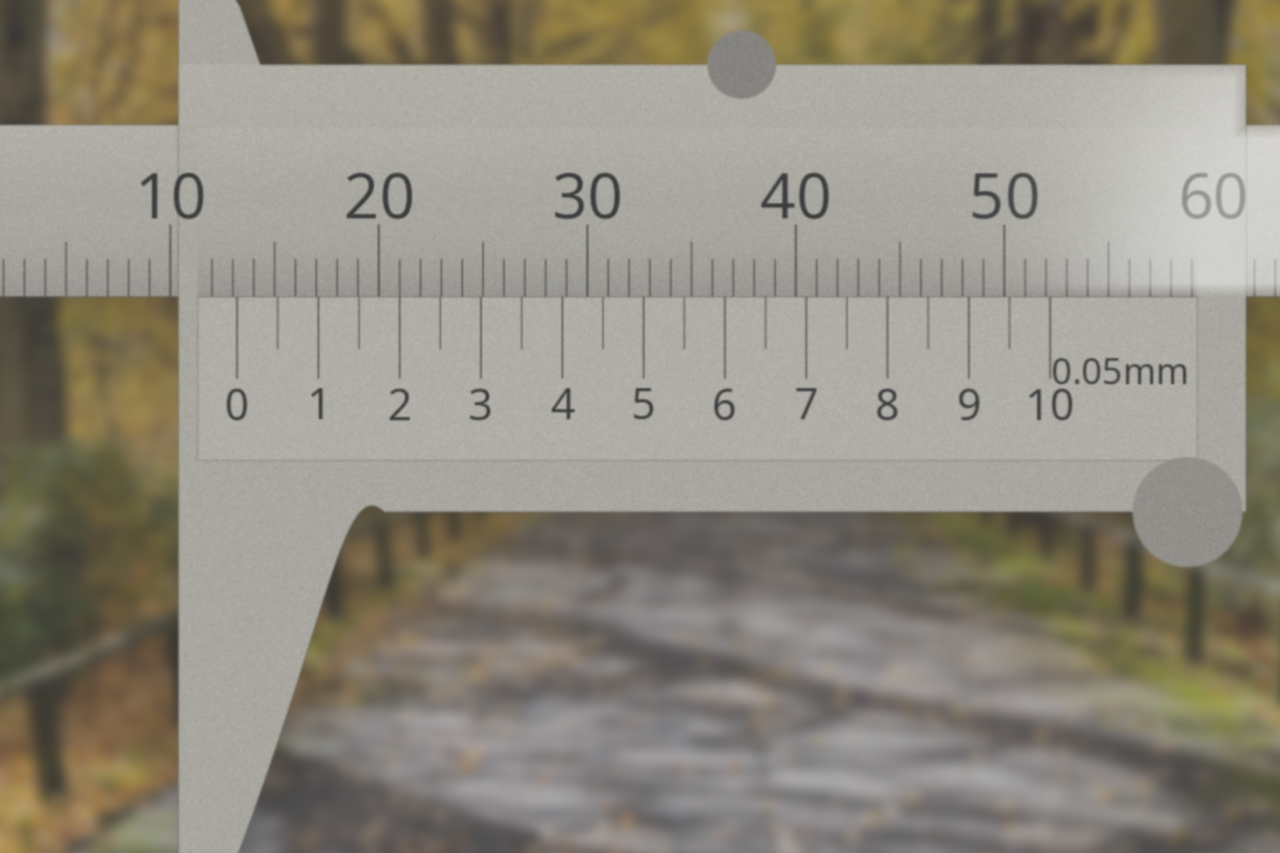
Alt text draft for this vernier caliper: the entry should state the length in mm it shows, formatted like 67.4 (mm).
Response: 13.2 (mm)
